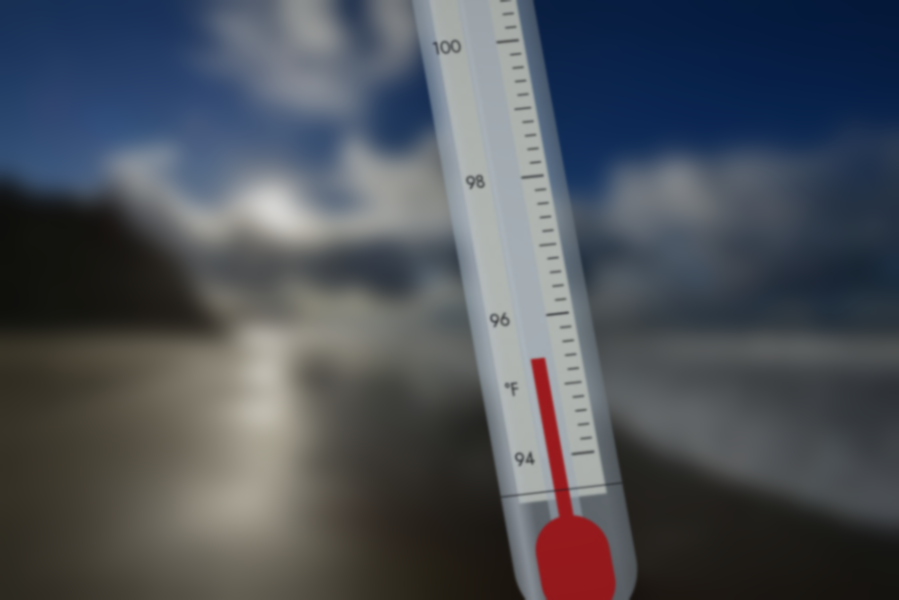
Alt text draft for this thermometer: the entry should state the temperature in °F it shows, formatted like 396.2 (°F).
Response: 95.4 (°F)
